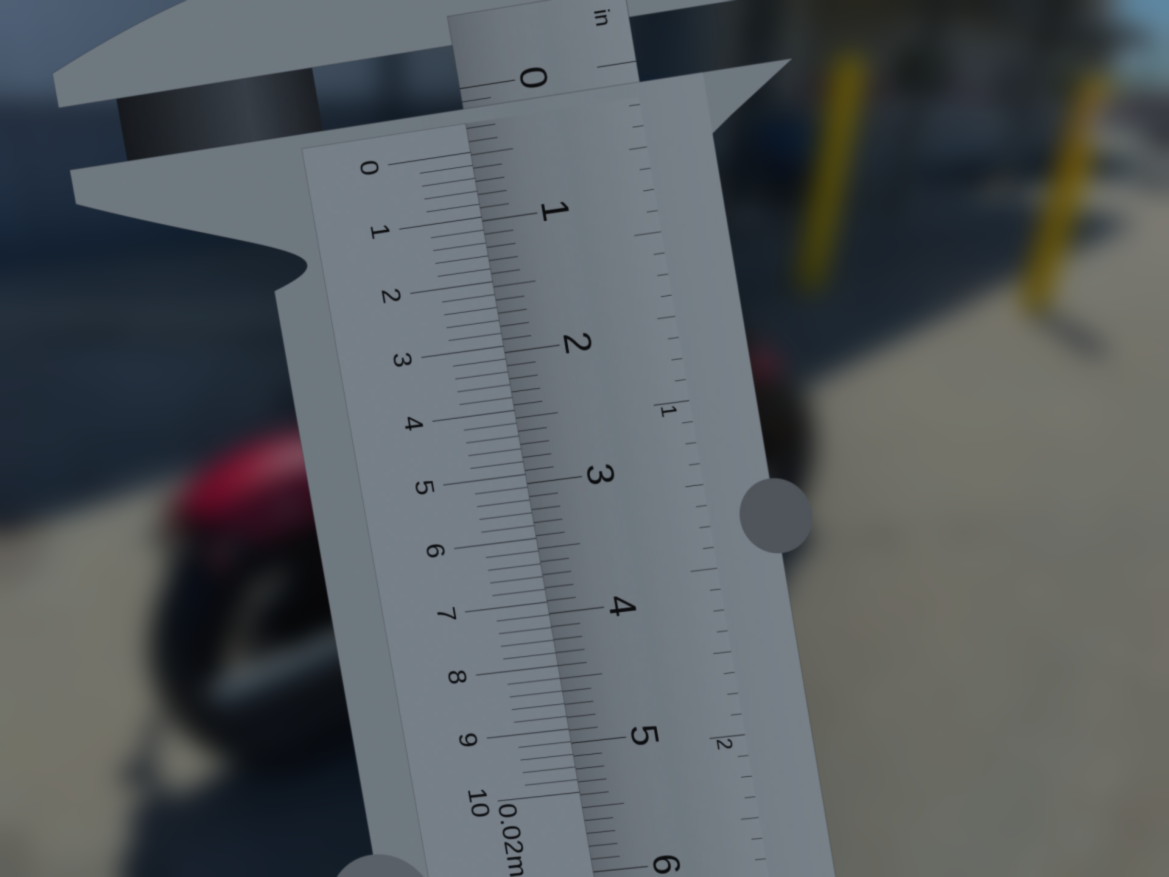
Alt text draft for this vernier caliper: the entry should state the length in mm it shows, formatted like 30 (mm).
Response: 4.8 (mm)
